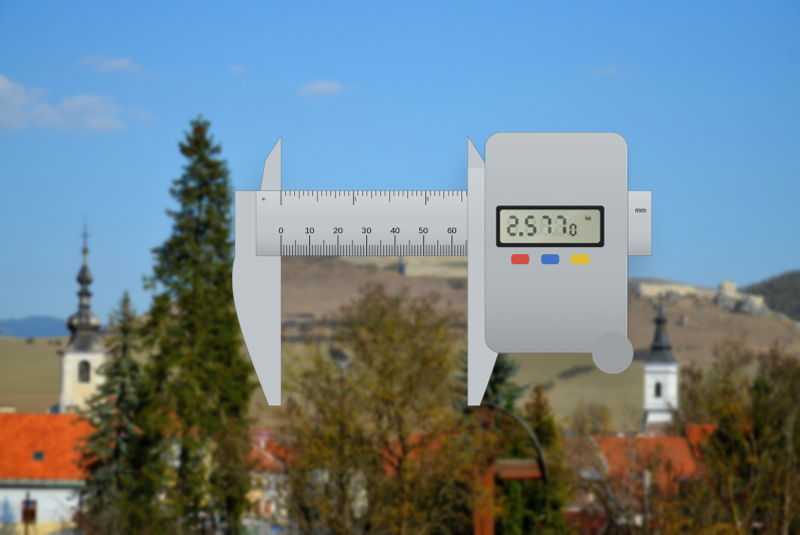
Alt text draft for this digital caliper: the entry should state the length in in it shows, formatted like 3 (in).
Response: 2.5770 (in)
